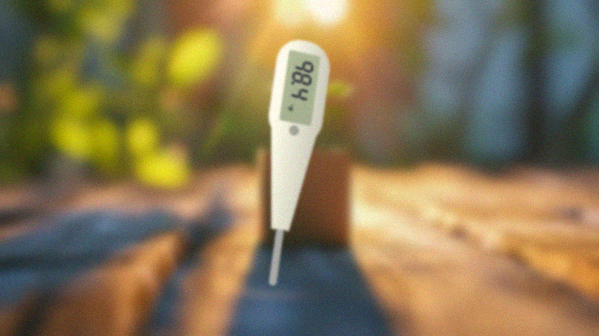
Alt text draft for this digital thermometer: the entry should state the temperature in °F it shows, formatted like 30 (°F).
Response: 98.4 (°F)
